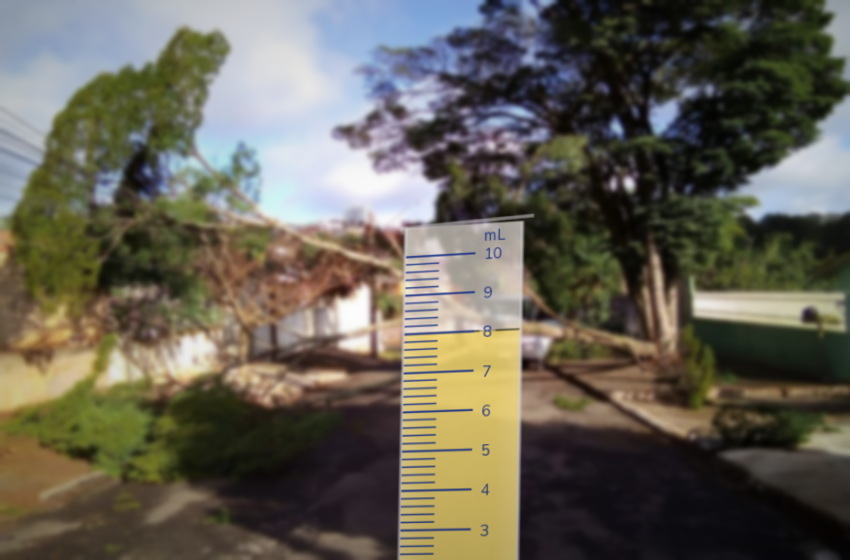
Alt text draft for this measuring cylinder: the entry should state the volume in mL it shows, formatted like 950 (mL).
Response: 8 (mL)
